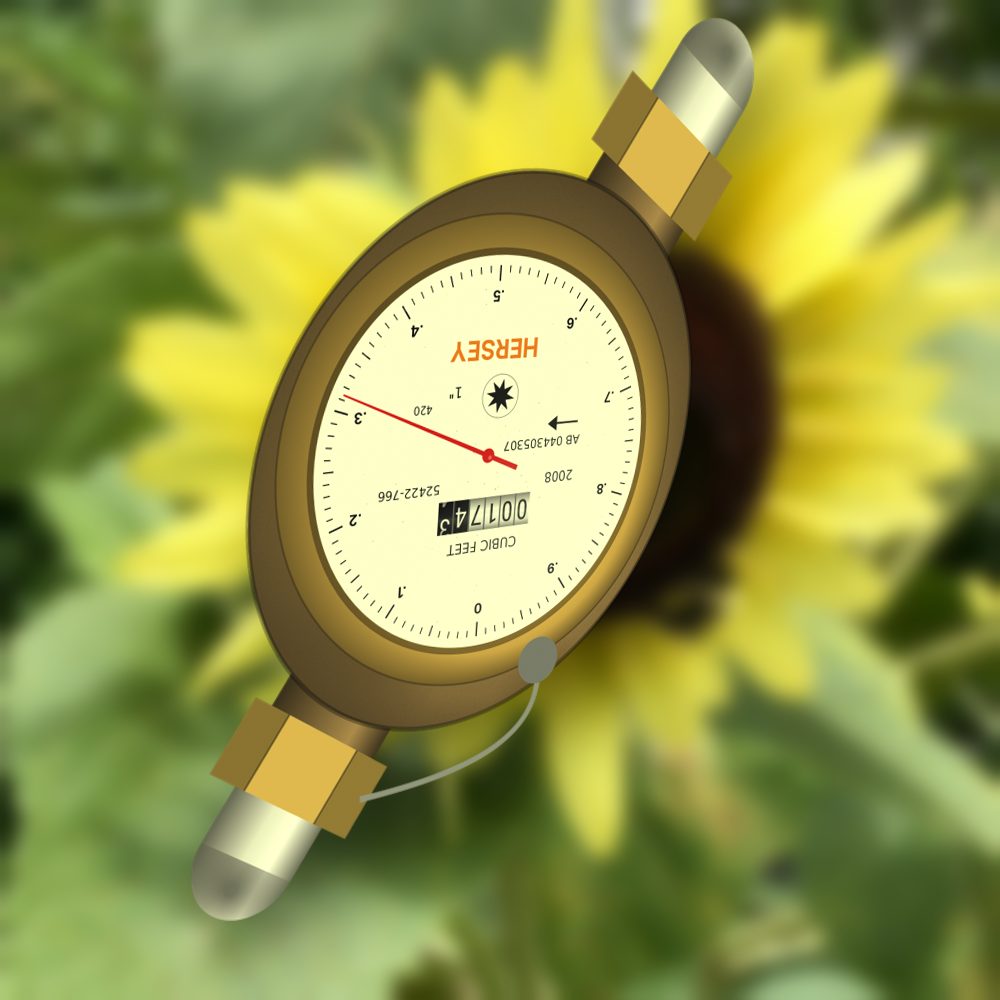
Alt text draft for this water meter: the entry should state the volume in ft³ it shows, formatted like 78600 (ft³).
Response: 1743.31 (ft³)
